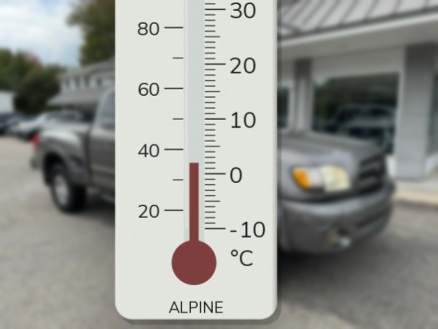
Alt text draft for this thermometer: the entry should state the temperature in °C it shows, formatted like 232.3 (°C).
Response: 2 (°C)
